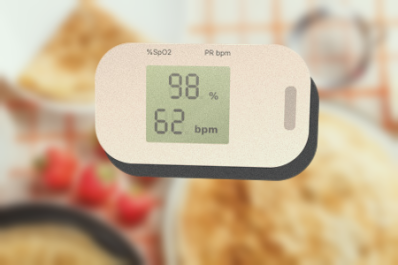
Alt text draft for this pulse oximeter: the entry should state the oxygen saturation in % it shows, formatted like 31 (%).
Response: 98 (%)
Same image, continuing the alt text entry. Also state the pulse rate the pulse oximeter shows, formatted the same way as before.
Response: 62 (bpm)
